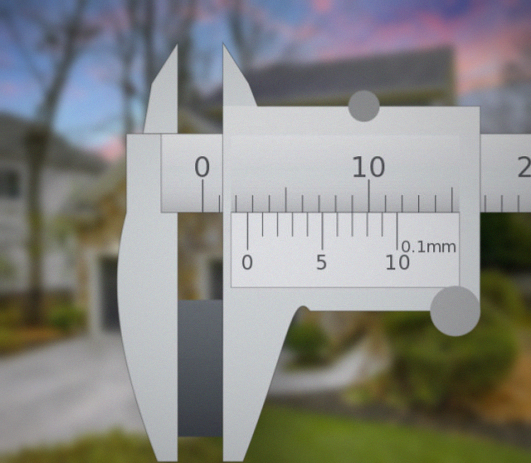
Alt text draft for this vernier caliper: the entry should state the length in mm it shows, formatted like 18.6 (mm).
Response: 2.7 (mm)
